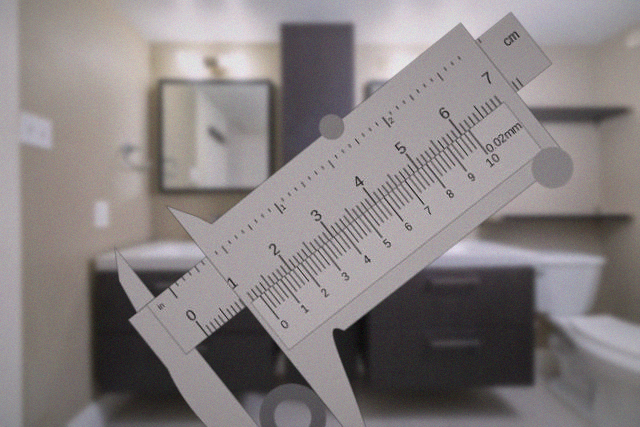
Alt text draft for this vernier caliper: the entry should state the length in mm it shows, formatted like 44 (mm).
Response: 12.5 (mm)
